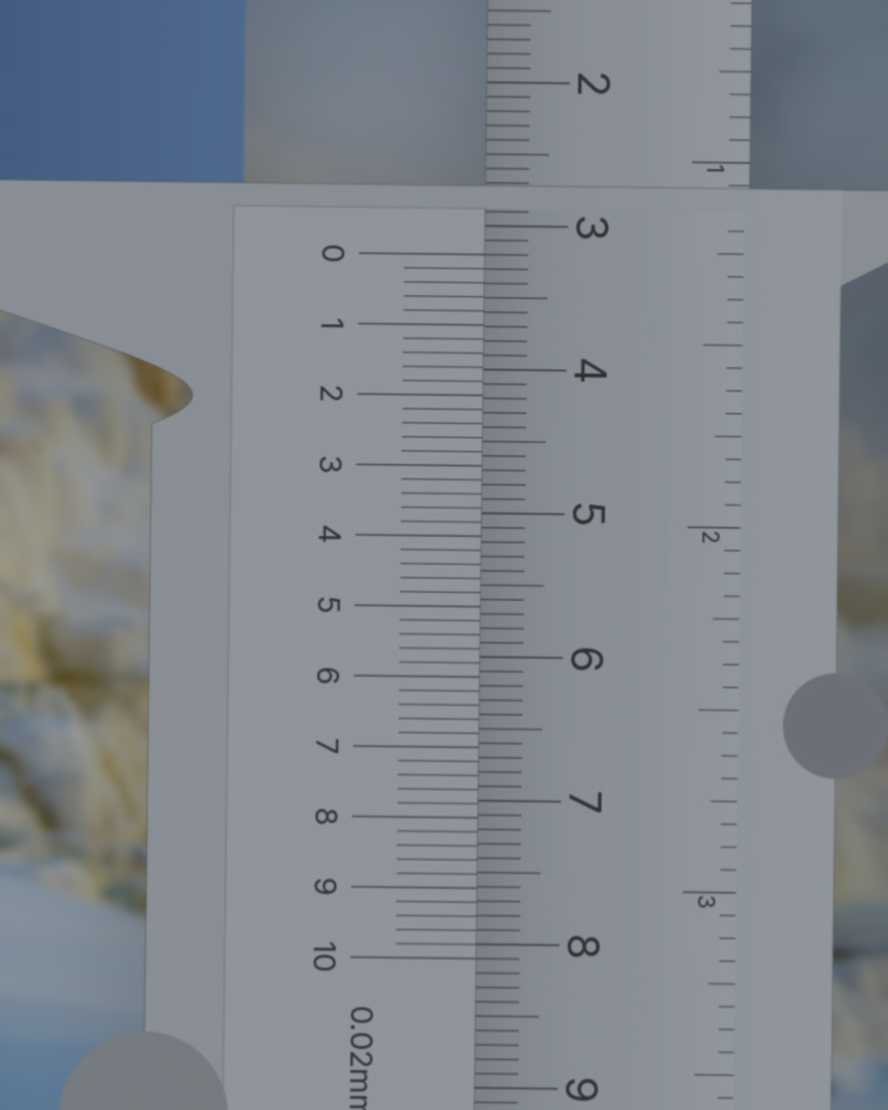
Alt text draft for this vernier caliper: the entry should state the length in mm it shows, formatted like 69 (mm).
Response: 32.0 (mm)
